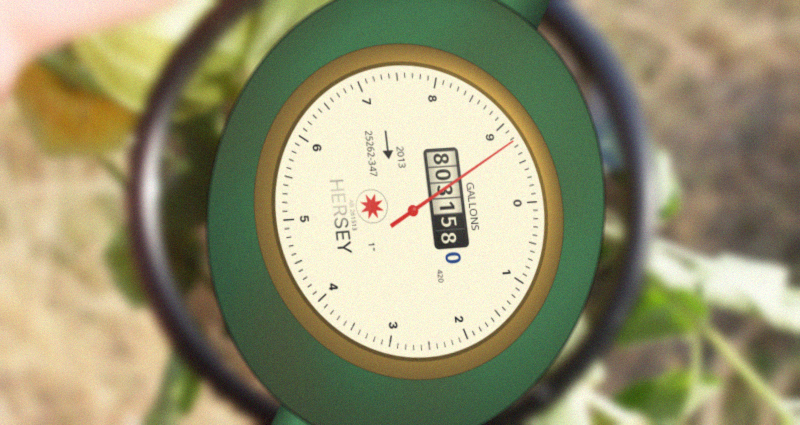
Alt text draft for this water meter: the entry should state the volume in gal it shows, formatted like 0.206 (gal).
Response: 8031579.2 (gal)
